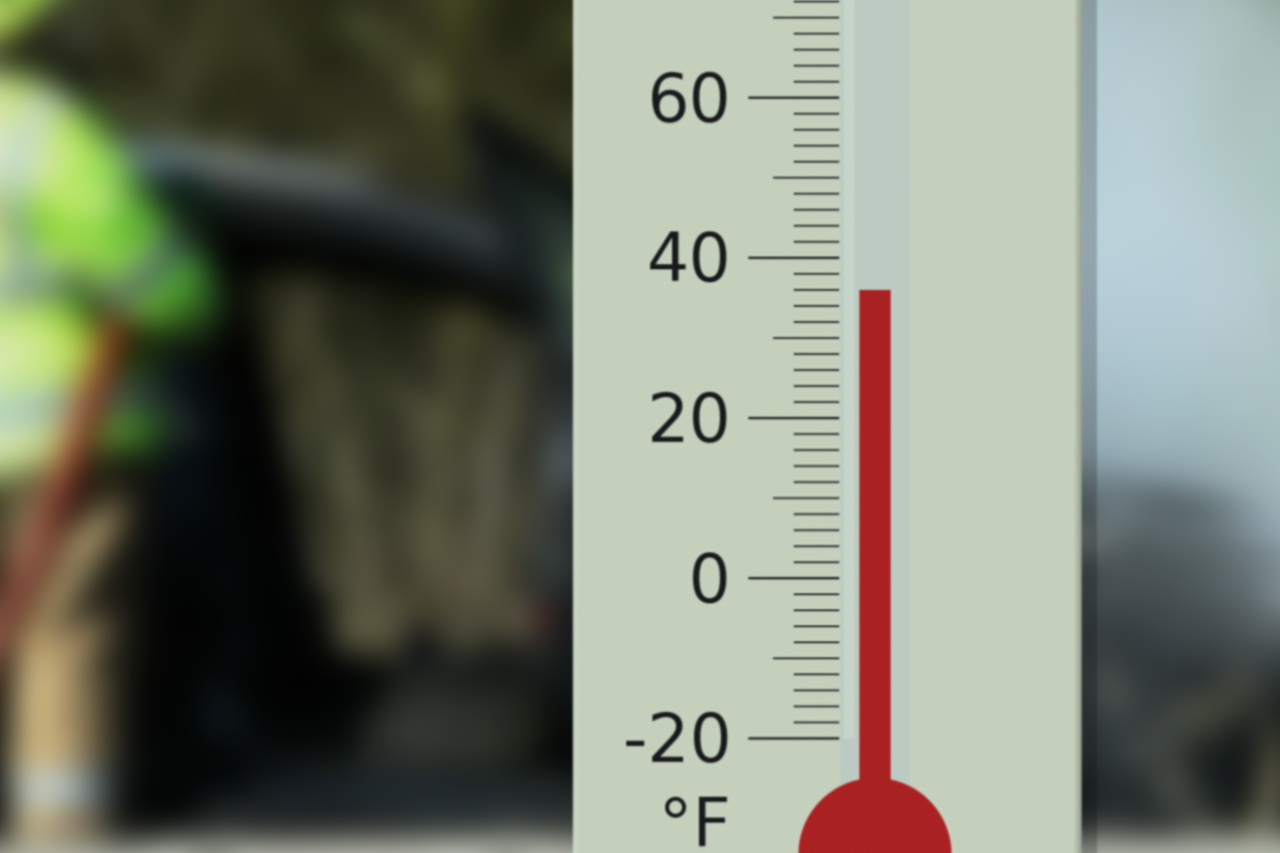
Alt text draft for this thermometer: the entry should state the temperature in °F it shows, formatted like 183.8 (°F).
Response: 36 (°F)
